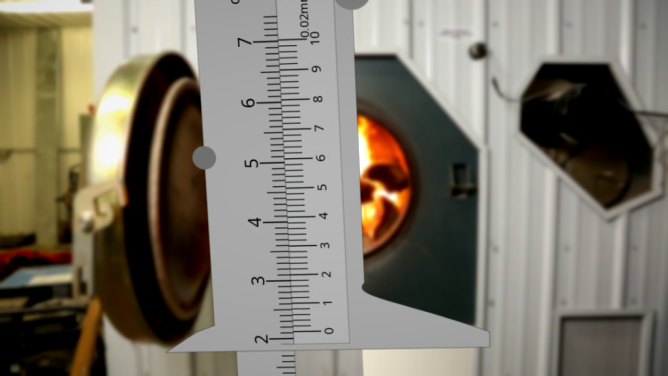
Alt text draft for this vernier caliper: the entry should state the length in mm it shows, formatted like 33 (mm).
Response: 21.2 (mm)
